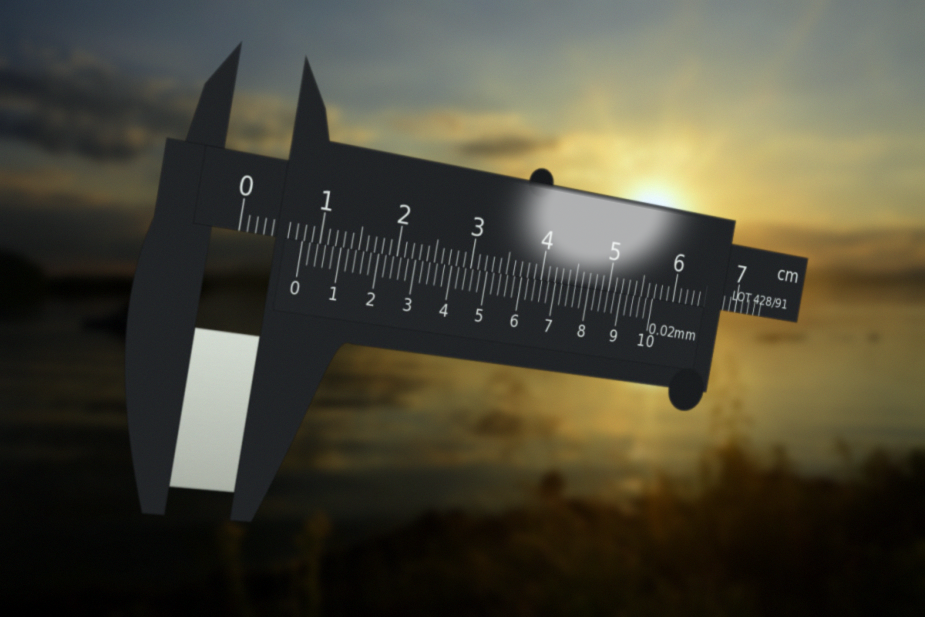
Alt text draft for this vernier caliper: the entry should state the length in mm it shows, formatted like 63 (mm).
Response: 7.8 (mm)
